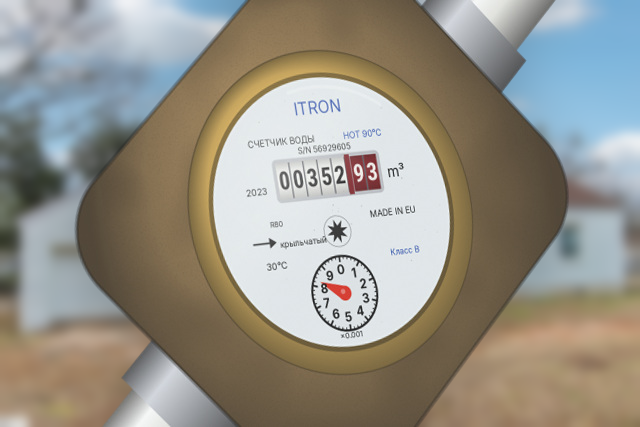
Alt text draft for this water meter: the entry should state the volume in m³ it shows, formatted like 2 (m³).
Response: 352.938 (m³)
